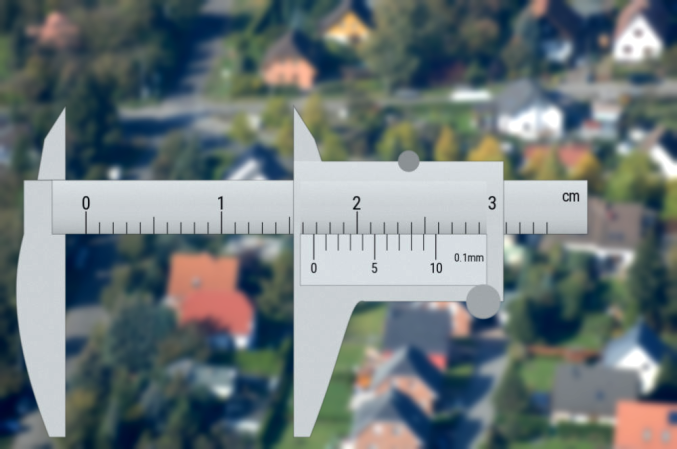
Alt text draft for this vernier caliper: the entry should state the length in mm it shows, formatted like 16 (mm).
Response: 16.8 (mm)
